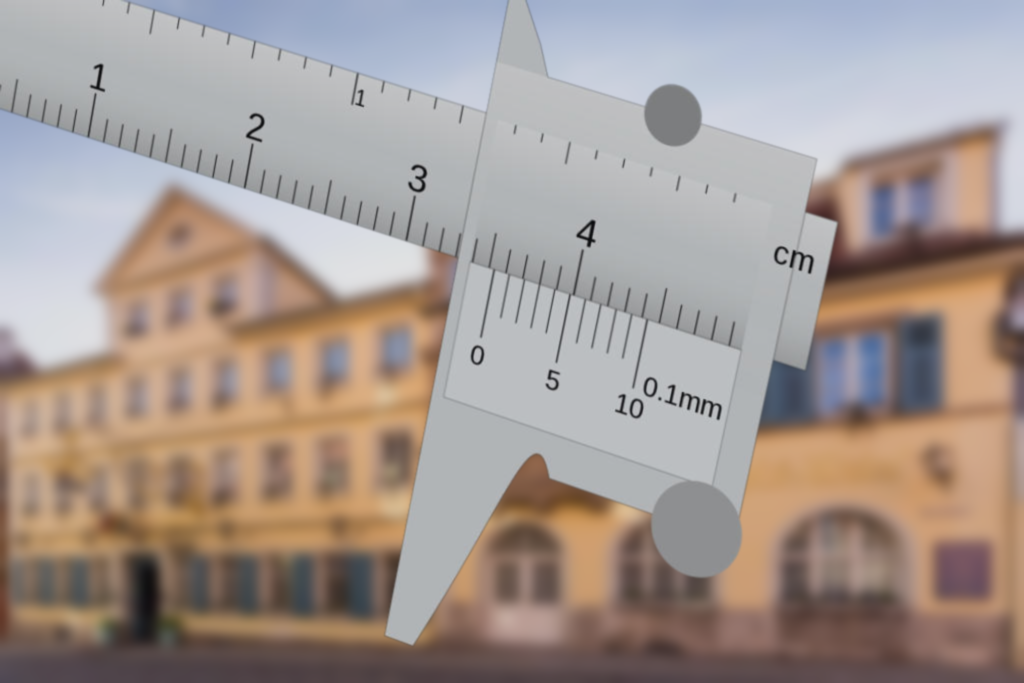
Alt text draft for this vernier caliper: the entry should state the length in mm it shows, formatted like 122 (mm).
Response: 35.3 (mm)
